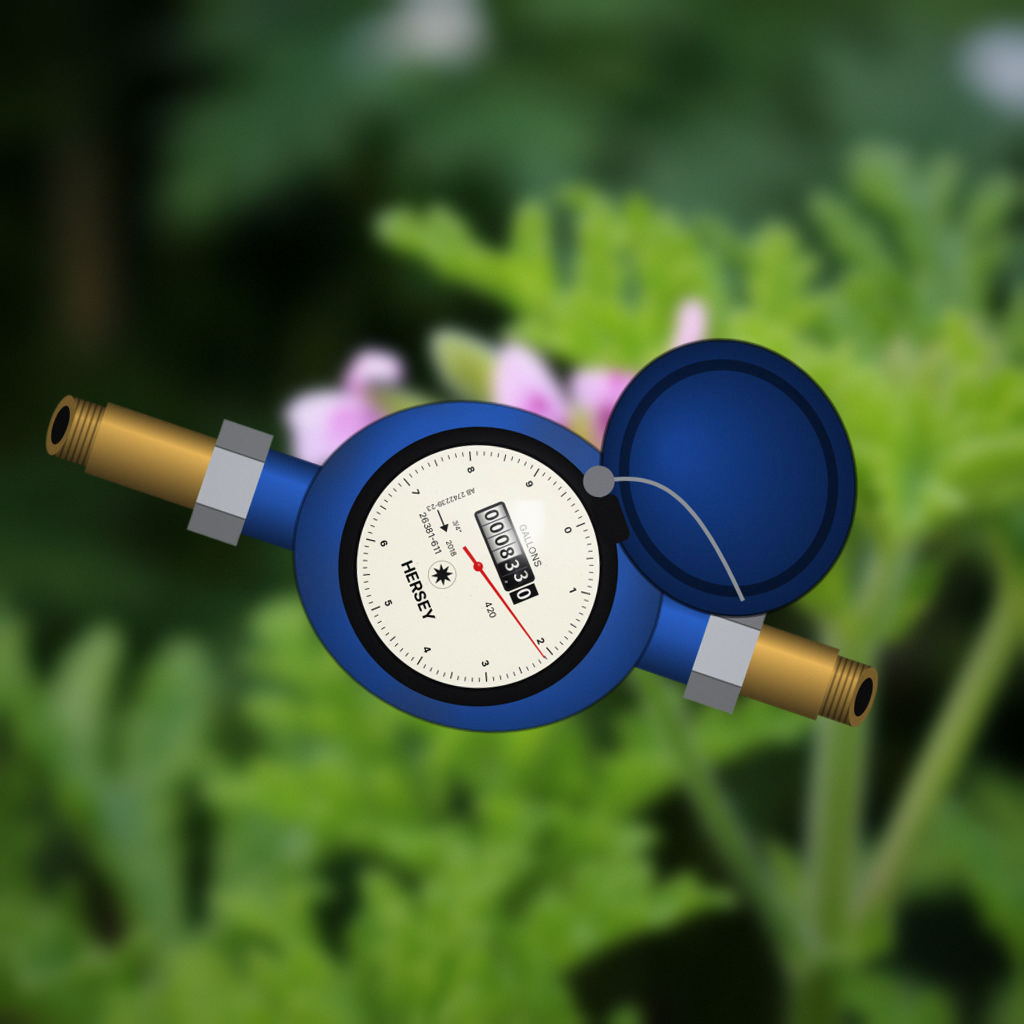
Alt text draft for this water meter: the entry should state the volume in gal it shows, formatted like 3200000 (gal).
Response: 8332.1 (gal)
